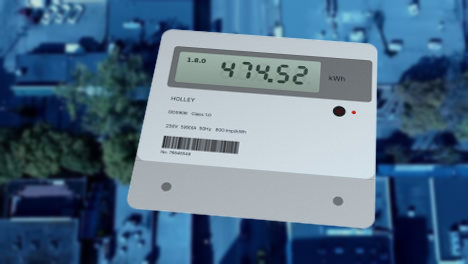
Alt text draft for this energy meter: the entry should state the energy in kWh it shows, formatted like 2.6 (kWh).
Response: 474.52 (kWh)
